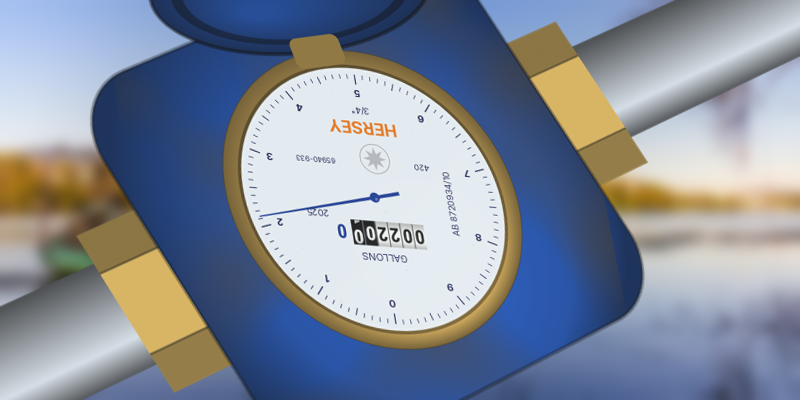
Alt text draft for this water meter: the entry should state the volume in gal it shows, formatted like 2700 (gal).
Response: 22002.1 (gal)
